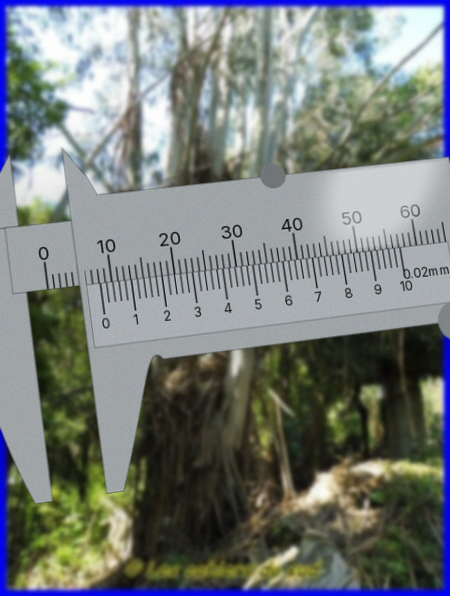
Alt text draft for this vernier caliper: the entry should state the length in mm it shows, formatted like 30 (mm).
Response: 8.2 (mm)
